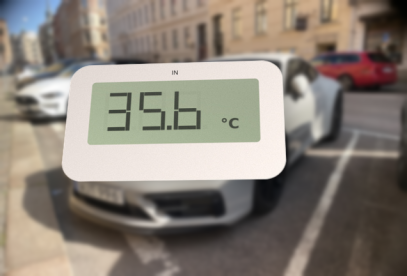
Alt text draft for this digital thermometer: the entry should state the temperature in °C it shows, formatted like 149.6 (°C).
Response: 35.6 (°C)
